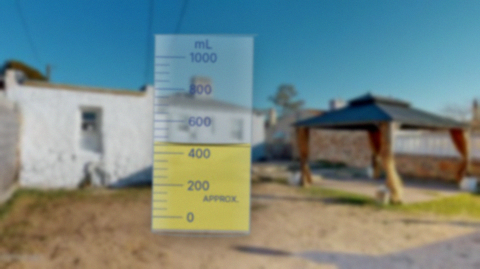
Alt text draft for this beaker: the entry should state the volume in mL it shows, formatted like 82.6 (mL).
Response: 450 (mL)
